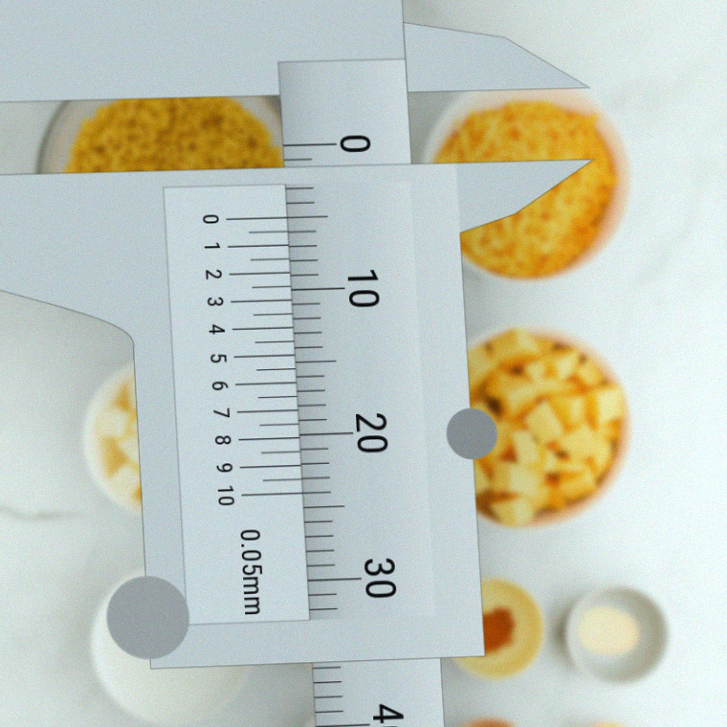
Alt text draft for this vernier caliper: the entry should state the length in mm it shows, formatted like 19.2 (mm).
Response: 5.0 (mm)
